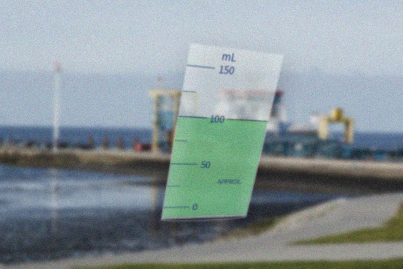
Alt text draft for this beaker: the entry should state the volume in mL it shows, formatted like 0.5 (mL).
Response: 100 (mL)
